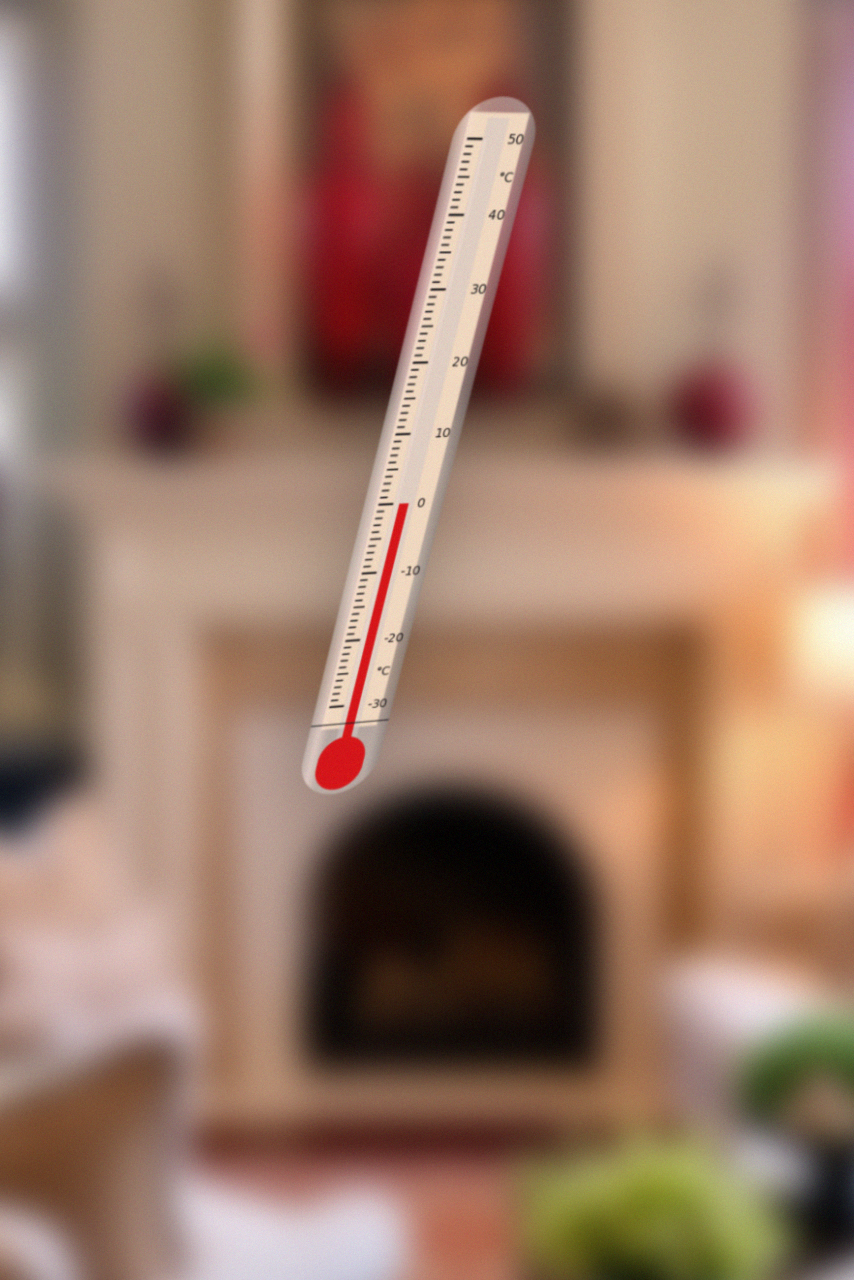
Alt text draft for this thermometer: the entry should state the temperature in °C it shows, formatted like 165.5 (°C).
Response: 0 (°C)
